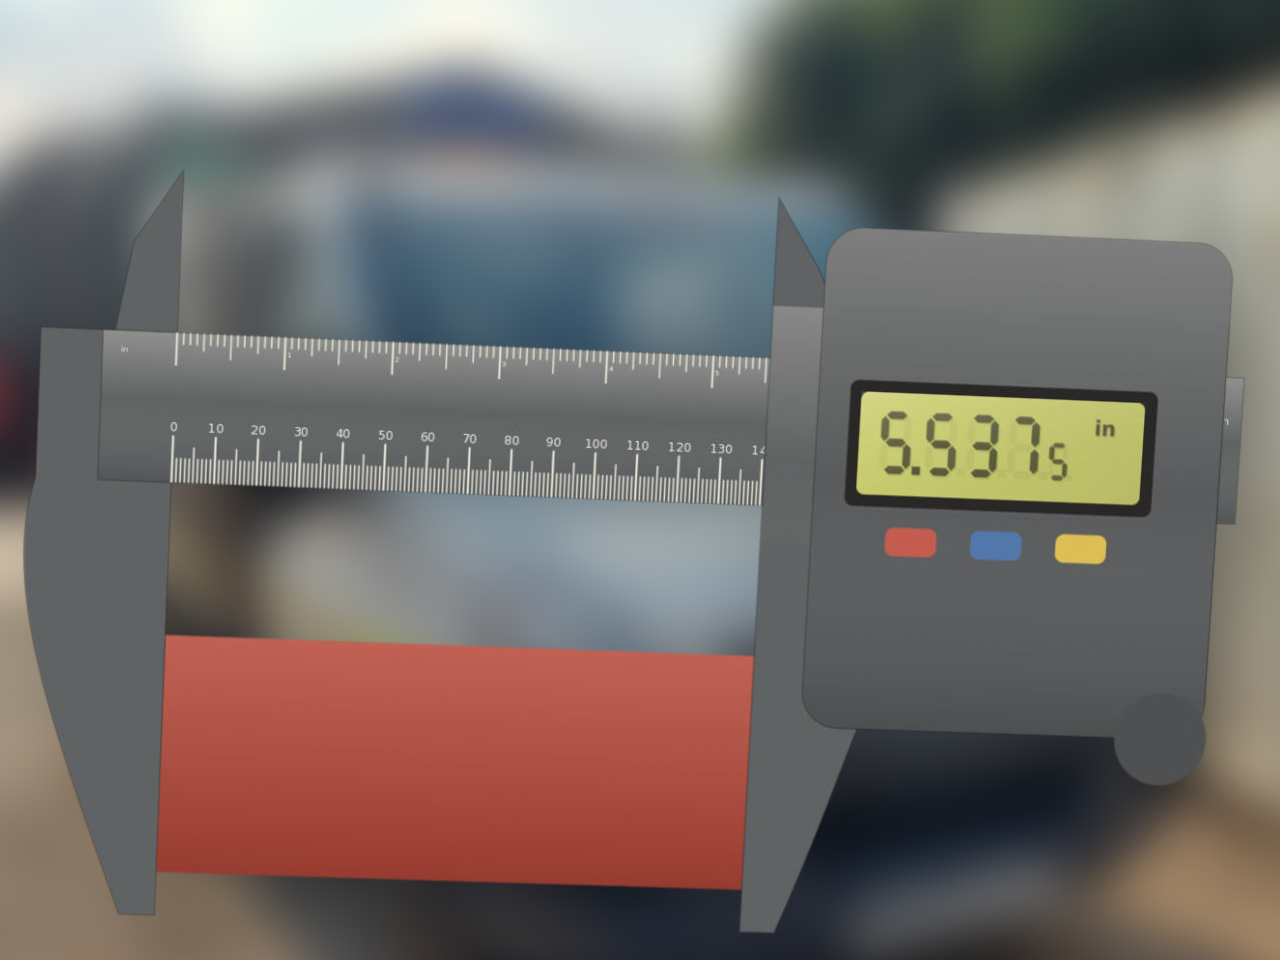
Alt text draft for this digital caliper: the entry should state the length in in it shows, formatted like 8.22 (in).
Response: 5.5375 (in)
